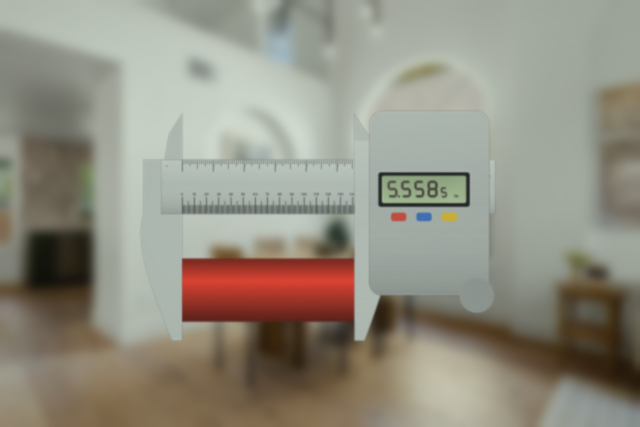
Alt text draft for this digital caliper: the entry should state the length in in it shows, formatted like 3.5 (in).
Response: 5.5585 (in)
